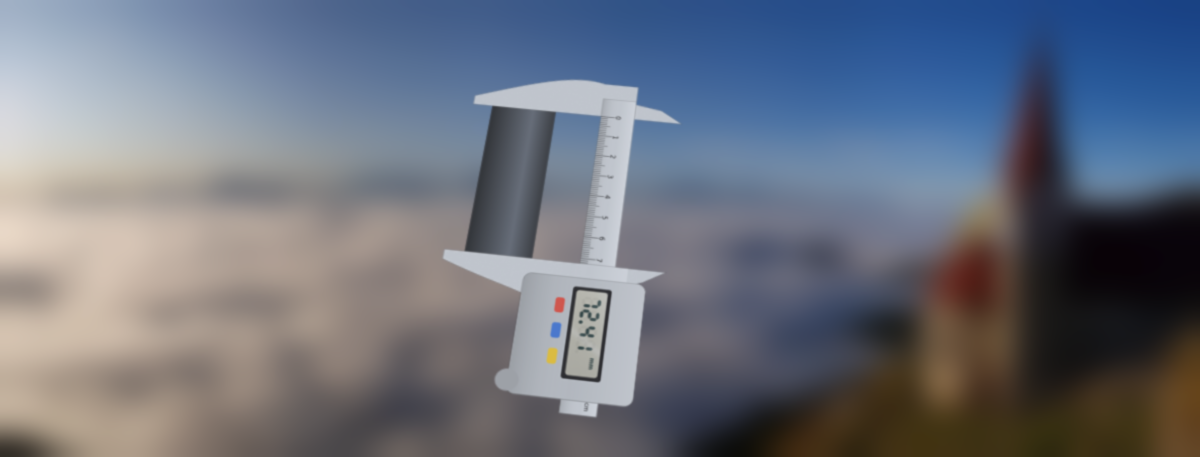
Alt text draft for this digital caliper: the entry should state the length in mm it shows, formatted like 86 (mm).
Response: 72.41 (mm)
